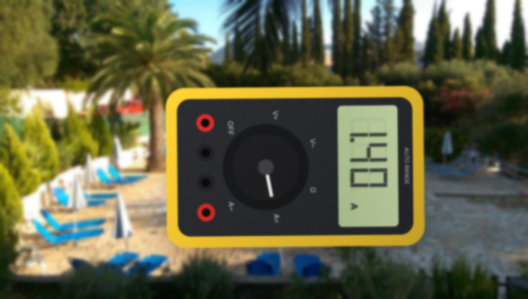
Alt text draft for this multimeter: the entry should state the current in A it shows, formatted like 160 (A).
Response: 1.40 (A)
